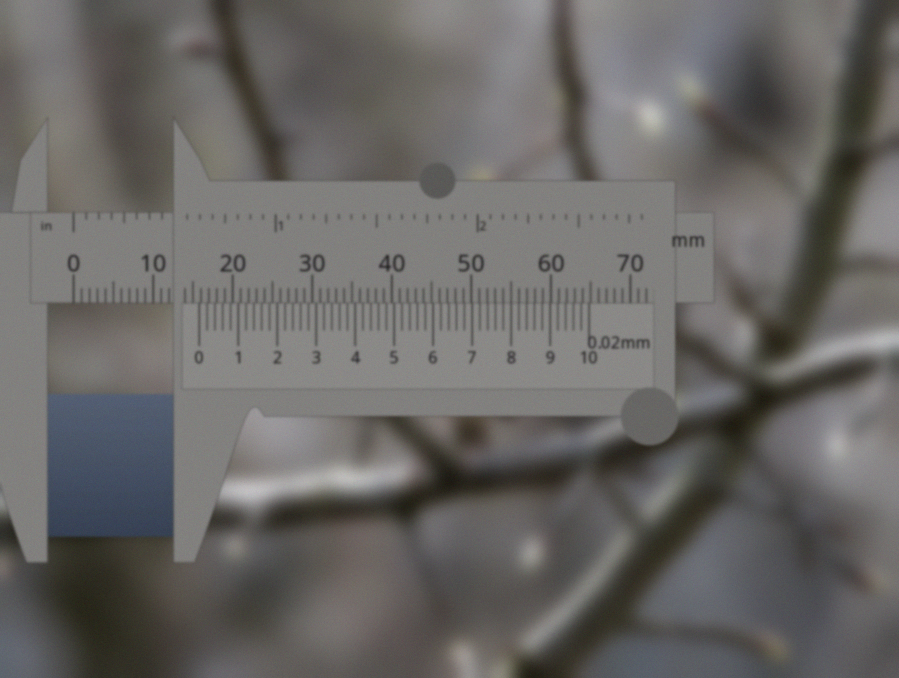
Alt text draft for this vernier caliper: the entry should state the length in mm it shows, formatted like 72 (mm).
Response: 15.8 (mm)
